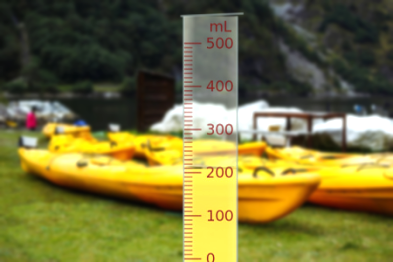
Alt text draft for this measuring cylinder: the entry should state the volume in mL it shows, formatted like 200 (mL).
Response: 210 (mL)
